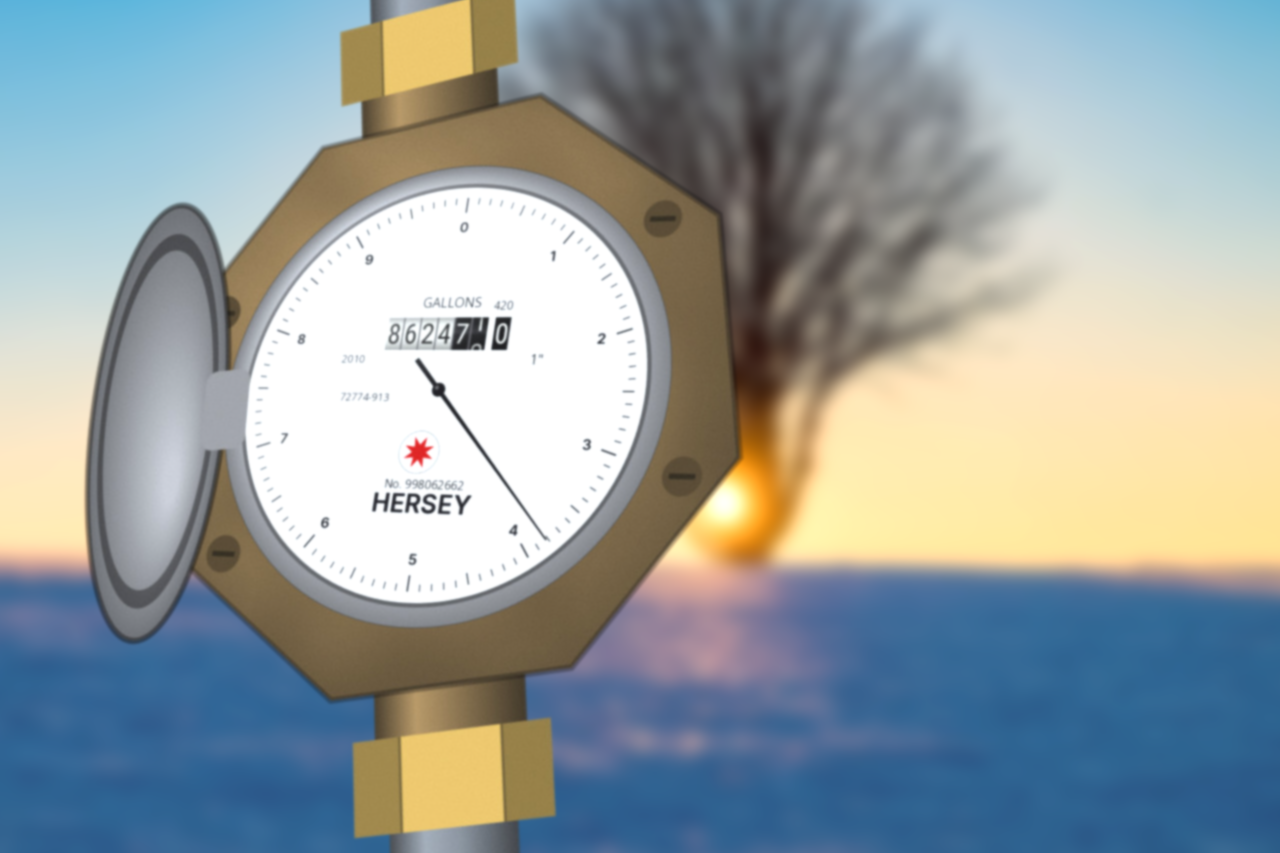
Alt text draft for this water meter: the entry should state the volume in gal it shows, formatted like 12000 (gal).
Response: 8624713.8 (gal)
